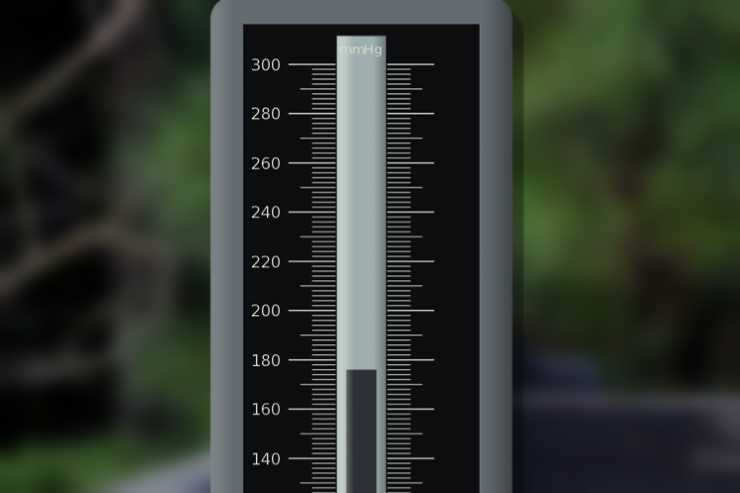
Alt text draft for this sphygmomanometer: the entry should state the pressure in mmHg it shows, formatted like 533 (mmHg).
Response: 176 (mmHg)
